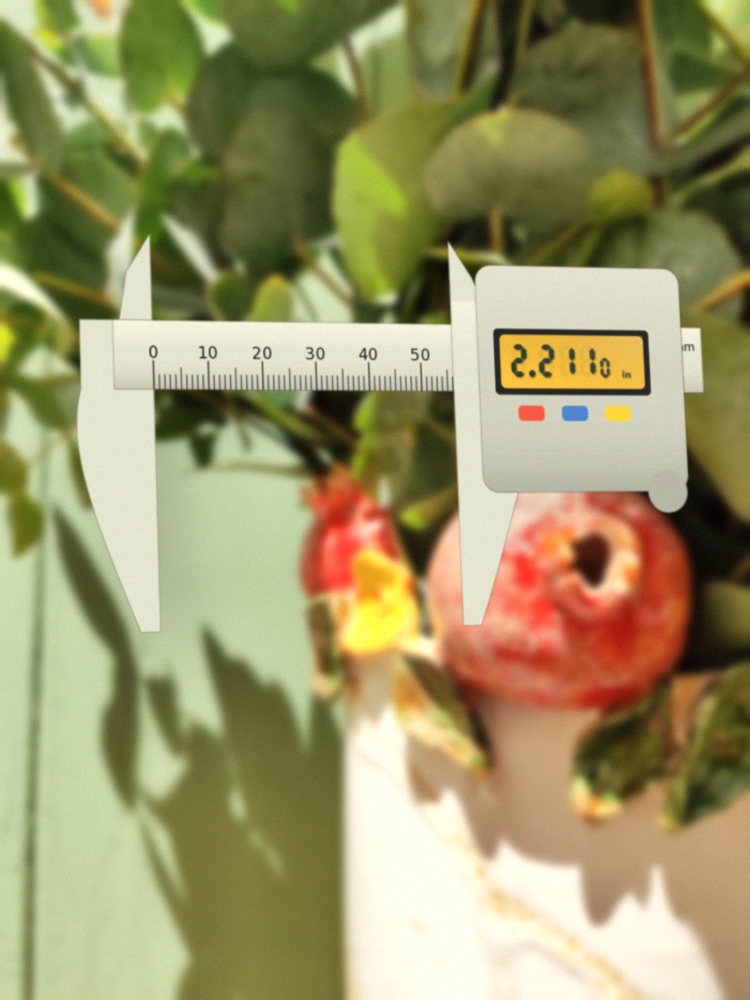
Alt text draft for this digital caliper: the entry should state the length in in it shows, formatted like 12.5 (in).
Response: 2.2110 (in)
